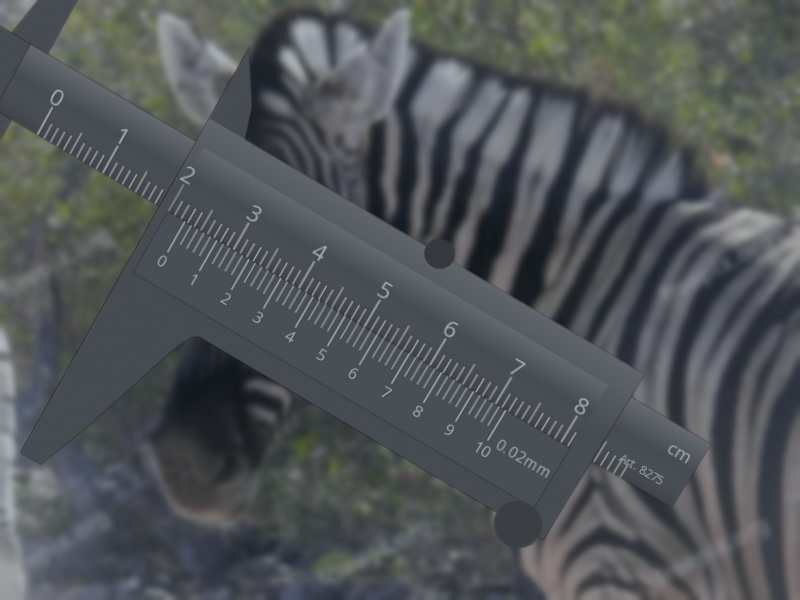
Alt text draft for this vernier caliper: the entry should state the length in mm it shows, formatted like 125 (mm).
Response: 22.6 (mm)
